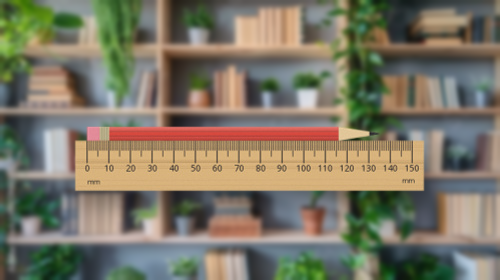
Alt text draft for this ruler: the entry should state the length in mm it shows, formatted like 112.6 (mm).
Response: 135 (mm)
